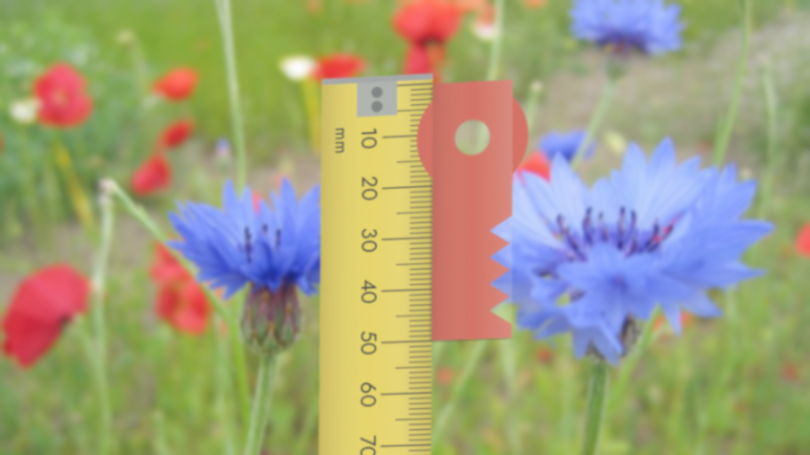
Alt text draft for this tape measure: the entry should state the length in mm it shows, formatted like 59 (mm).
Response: 50 (mm)
